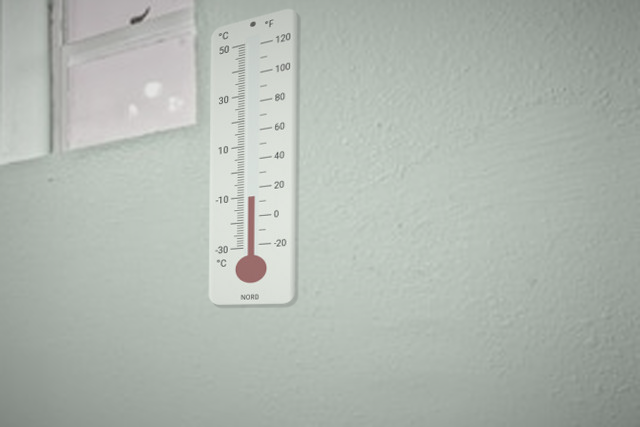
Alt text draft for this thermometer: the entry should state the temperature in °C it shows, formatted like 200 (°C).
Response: -10 (°C)
